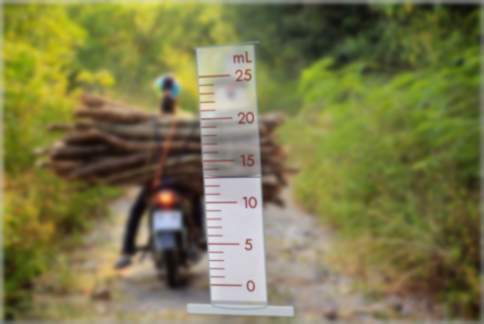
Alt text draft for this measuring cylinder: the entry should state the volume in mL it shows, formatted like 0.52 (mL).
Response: 13 (mL)
